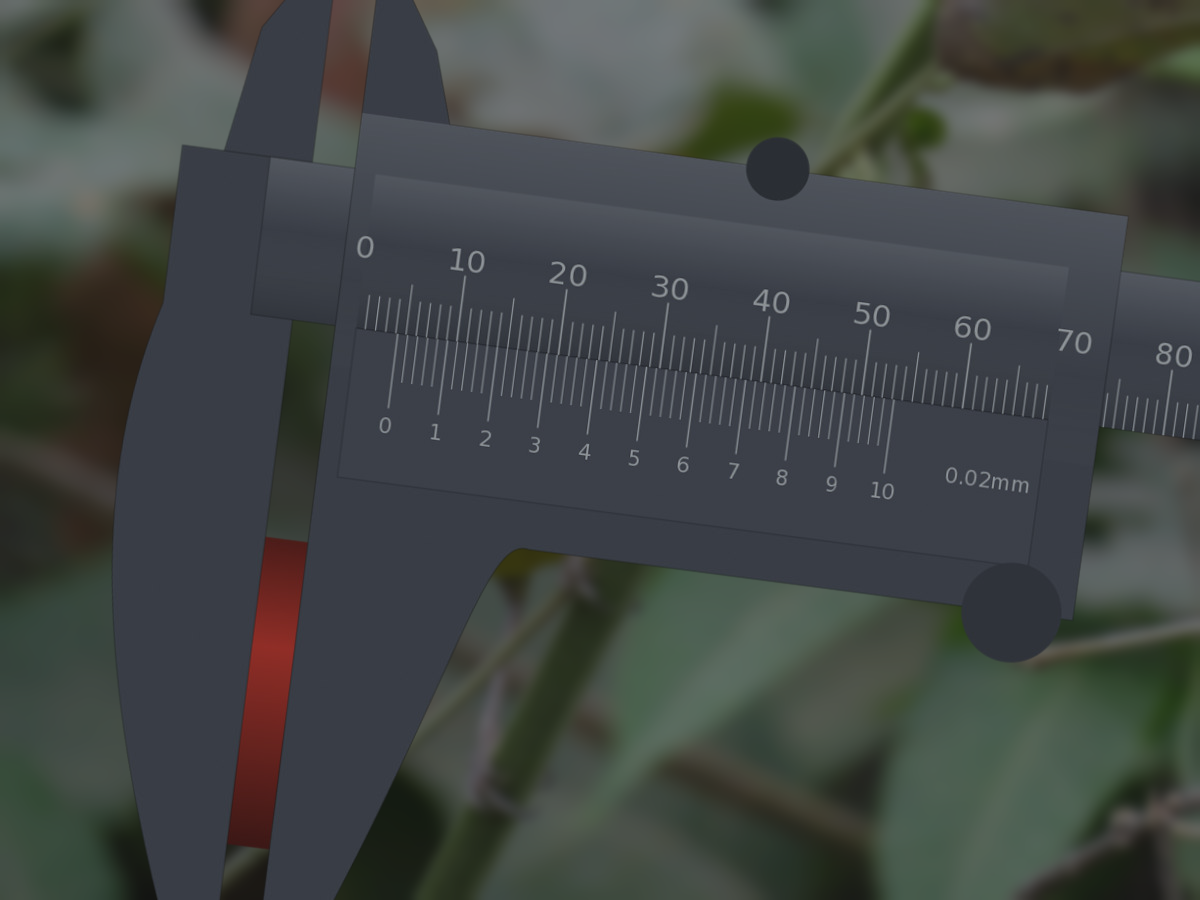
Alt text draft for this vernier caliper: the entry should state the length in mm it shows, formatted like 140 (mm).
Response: 4.2 (mm)
